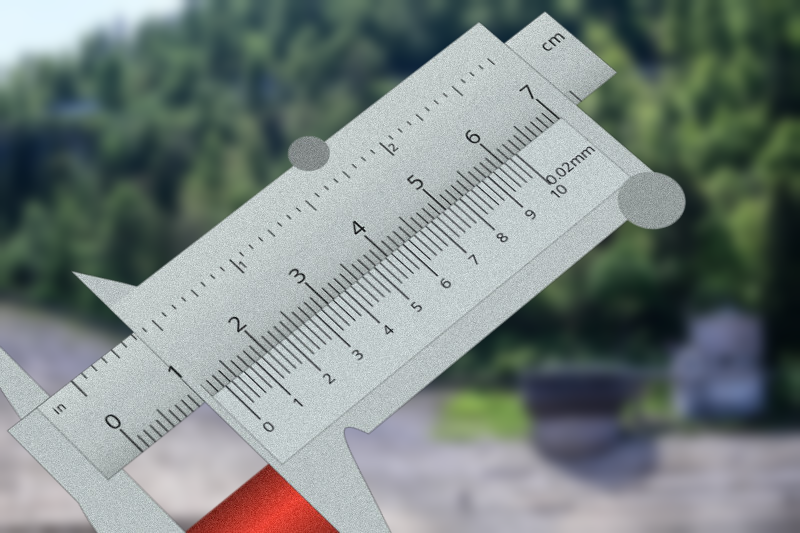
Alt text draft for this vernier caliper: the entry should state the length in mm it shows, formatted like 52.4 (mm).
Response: 13.2 (mm)
